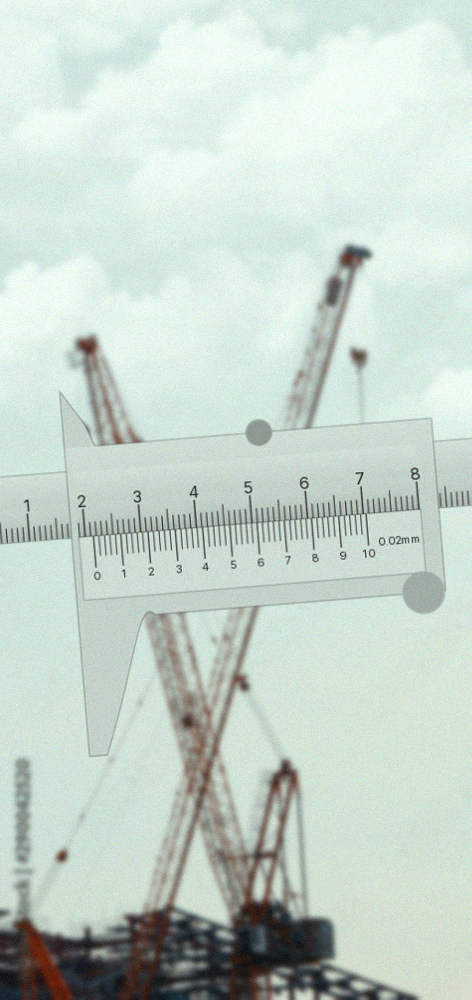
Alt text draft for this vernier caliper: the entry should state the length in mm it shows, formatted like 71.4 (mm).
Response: 21.5 (mm)
